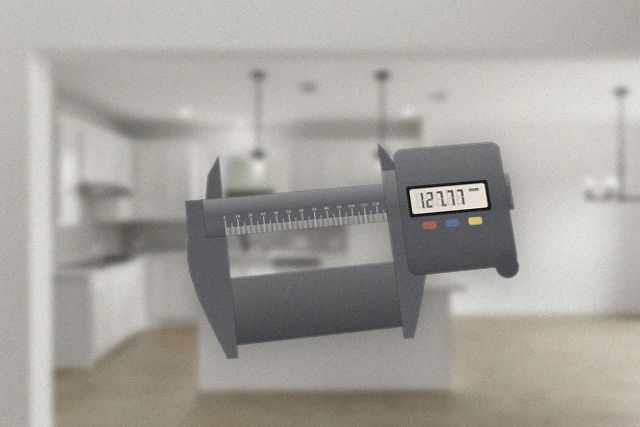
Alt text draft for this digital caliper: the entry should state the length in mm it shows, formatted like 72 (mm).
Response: 127.77 (mm)
